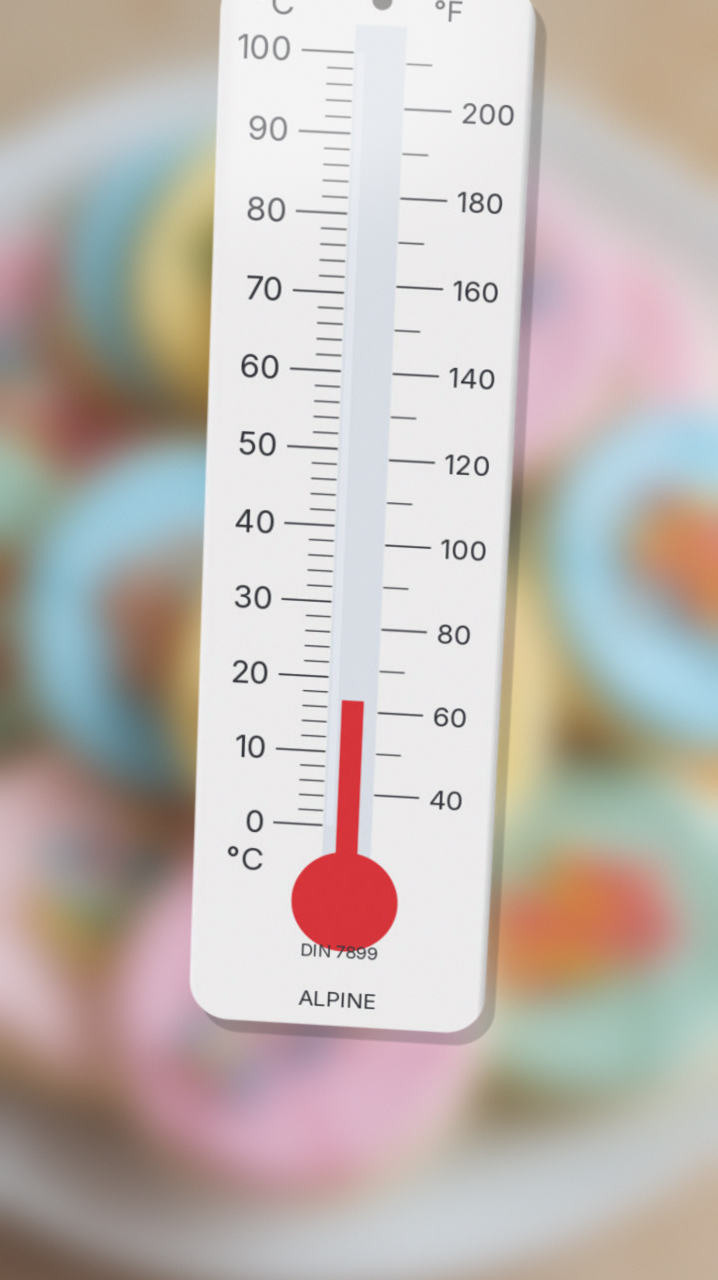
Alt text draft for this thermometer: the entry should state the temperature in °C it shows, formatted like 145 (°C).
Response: 17 (°C)
